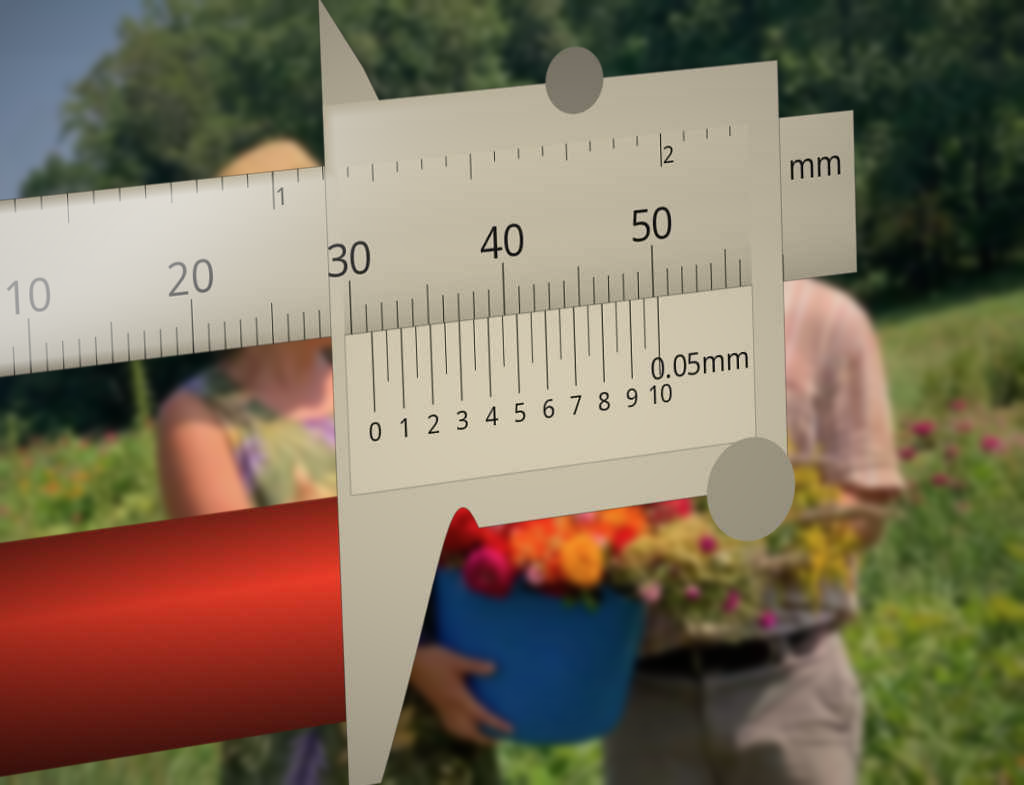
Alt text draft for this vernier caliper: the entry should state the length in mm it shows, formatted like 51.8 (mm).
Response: 31.3 (mm)
